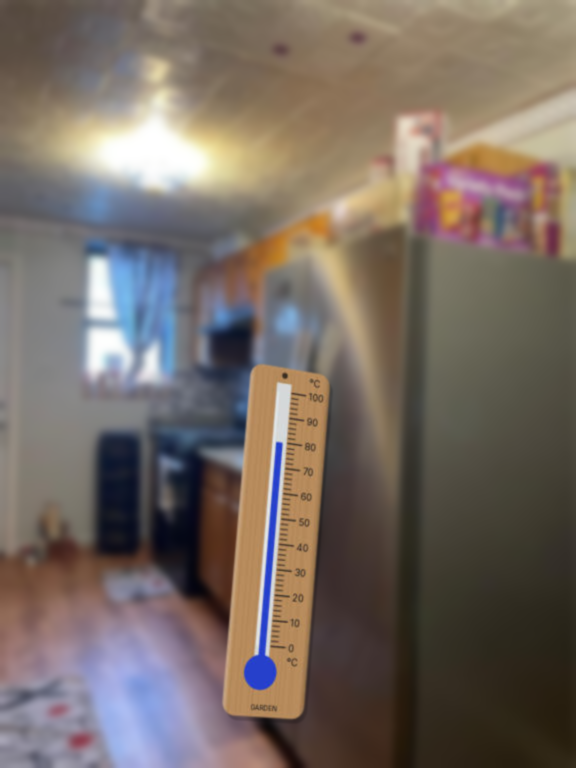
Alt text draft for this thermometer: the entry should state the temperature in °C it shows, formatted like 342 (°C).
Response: 80 (°C)
